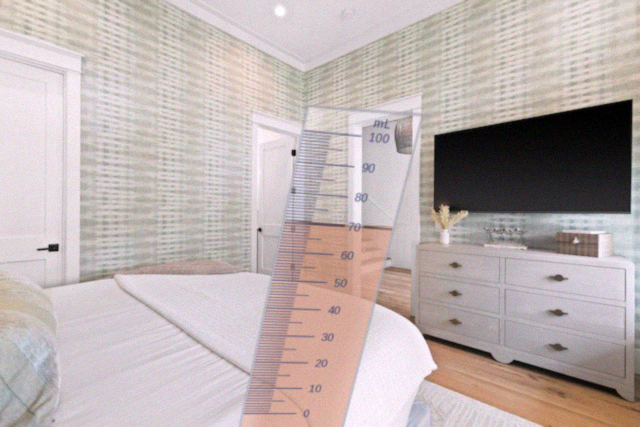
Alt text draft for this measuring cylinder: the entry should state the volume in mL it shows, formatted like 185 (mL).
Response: 70 (mL)
